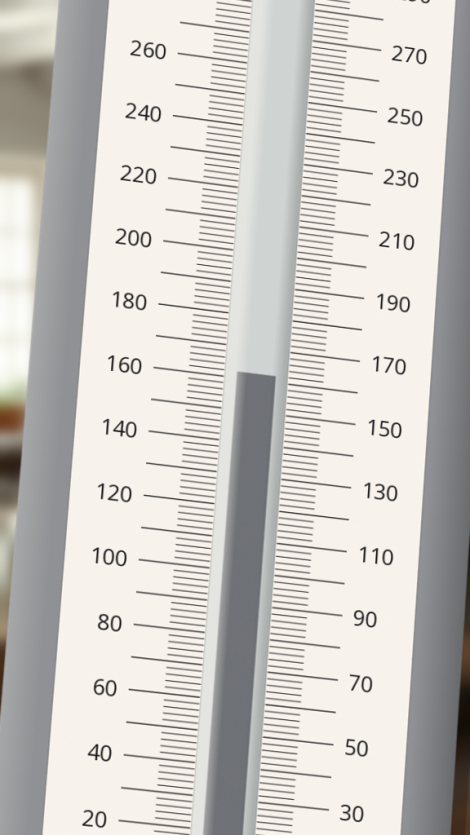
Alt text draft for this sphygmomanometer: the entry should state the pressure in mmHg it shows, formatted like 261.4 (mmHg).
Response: 162 (mmHg)
